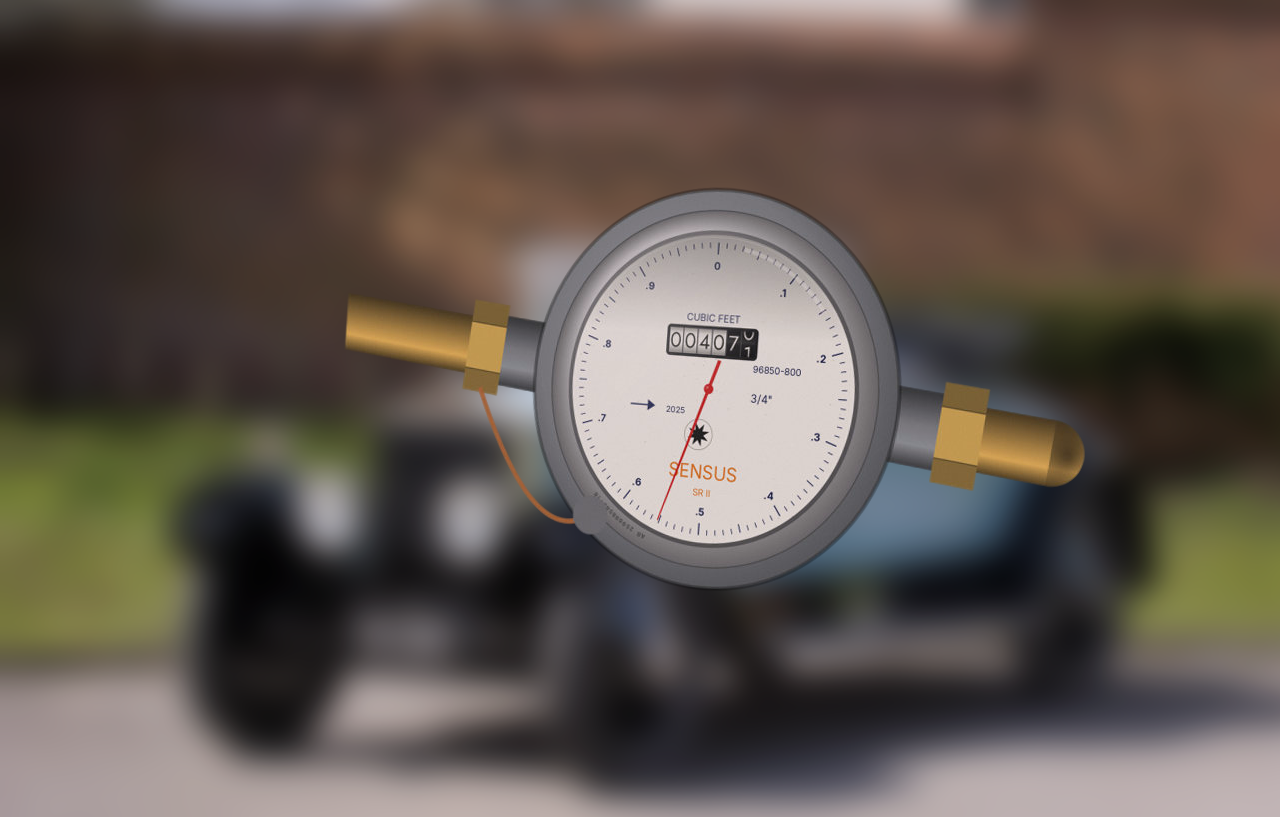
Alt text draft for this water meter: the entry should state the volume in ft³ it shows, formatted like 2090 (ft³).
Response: 4070.55 (ft³)
